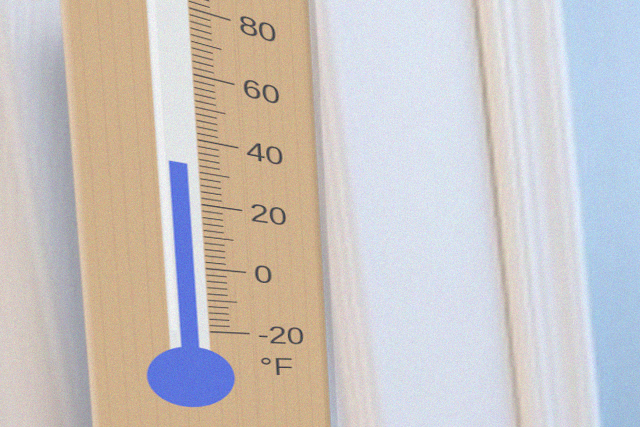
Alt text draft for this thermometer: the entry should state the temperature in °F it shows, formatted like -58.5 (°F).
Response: 32 (°F)
